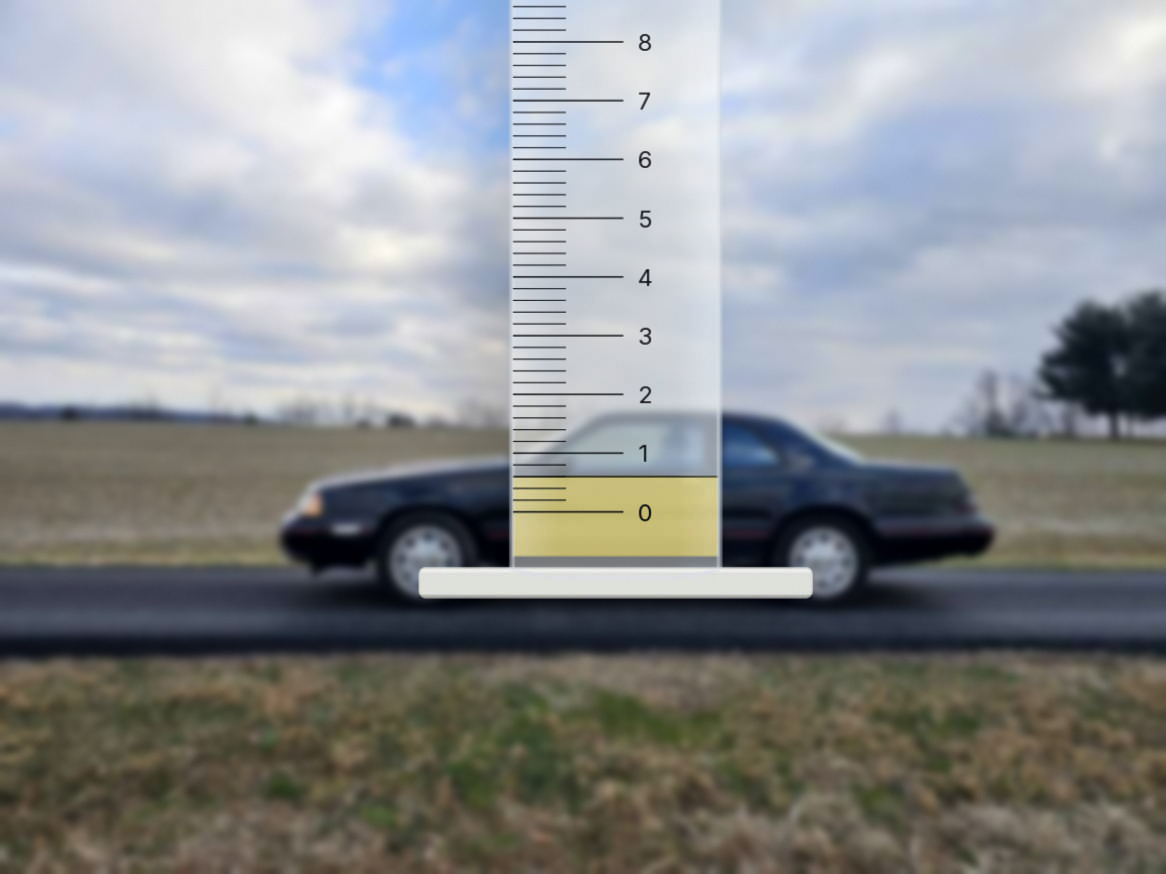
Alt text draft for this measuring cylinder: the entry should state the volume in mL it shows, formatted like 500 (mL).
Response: 0.6 (mL)
